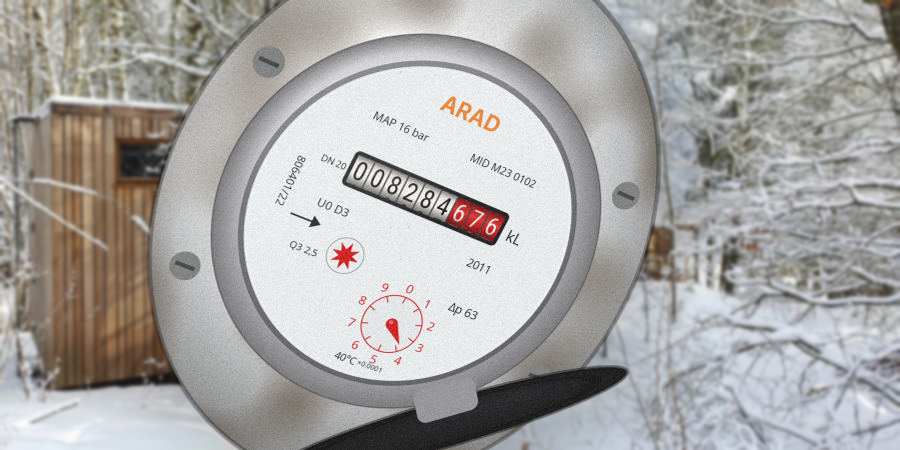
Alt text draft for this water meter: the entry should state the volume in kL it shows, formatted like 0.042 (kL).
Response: 8284.6763 (kL)
